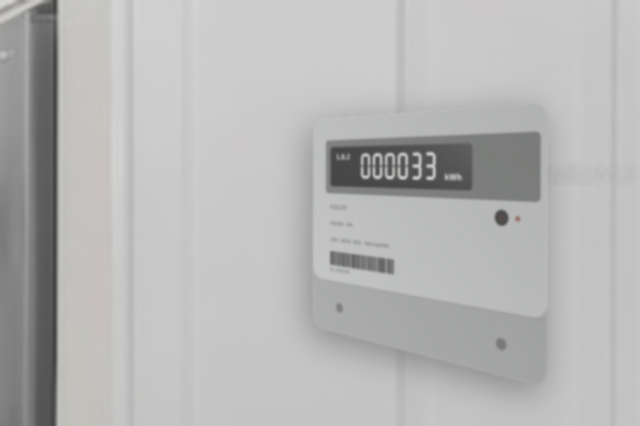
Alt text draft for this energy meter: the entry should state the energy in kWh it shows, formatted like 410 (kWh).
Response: 33 (kWh)
